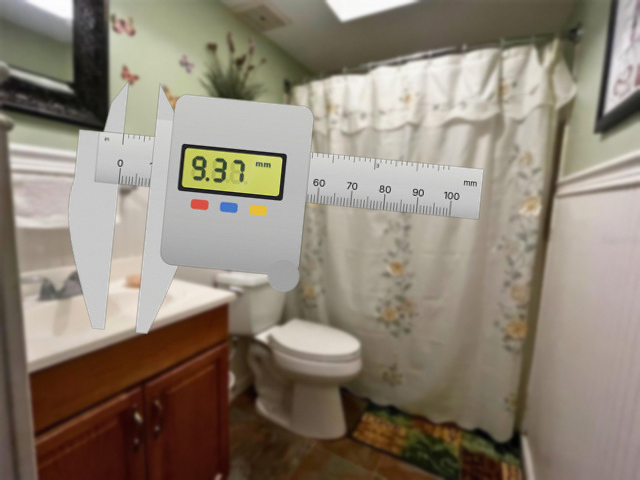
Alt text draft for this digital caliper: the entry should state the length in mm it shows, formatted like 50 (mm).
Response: 9.37 (mm)
